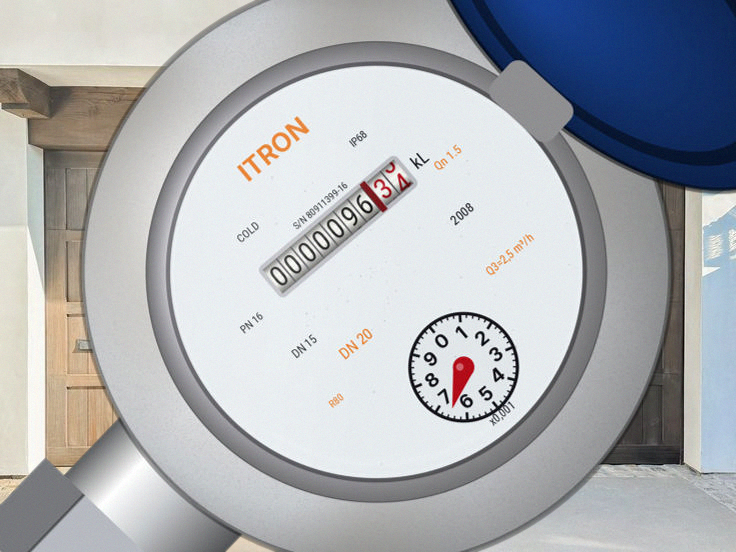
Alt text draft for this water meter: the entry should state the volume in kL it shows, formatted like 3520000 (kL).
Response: 96.336 (kL)
